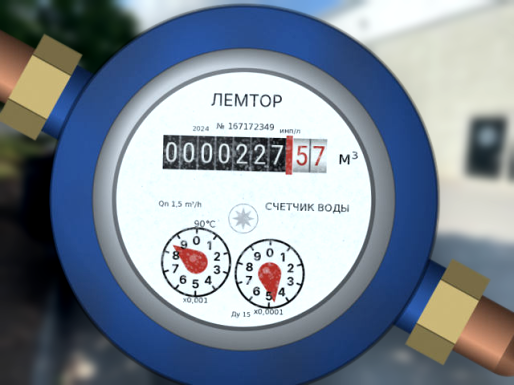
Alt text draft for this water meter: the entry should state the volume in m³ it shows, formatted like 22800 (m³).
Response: 227.5784 (m³)
